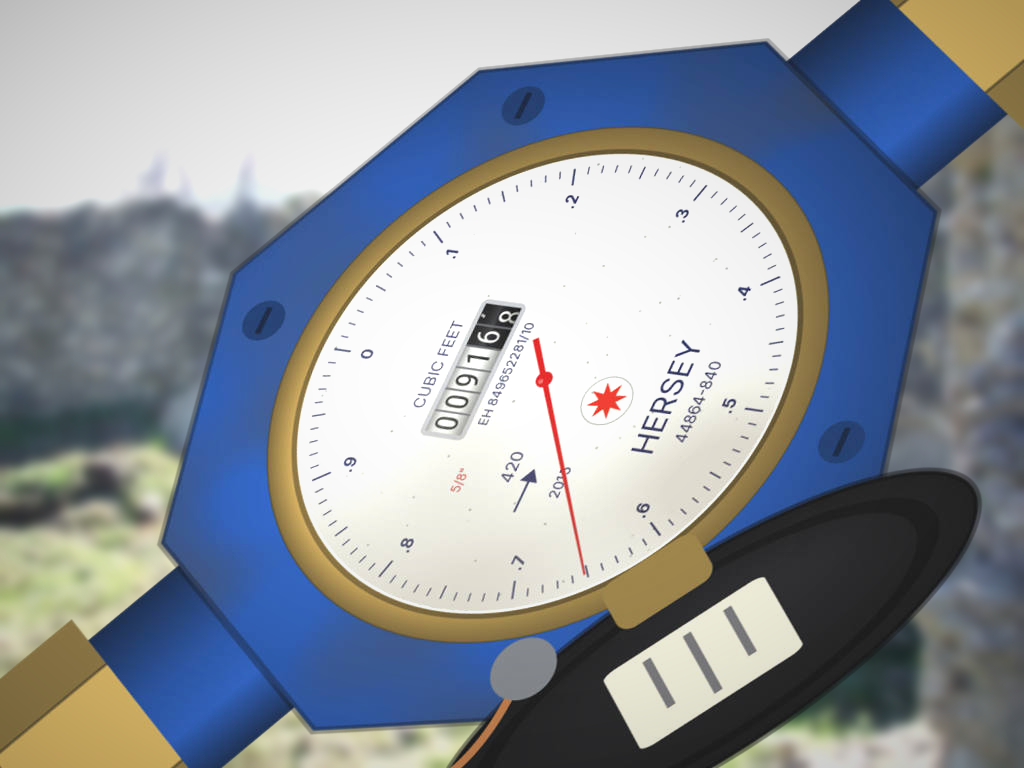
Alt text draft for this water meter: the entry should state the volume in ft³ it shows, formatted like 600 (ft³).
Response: 9167.65 (ft³)
